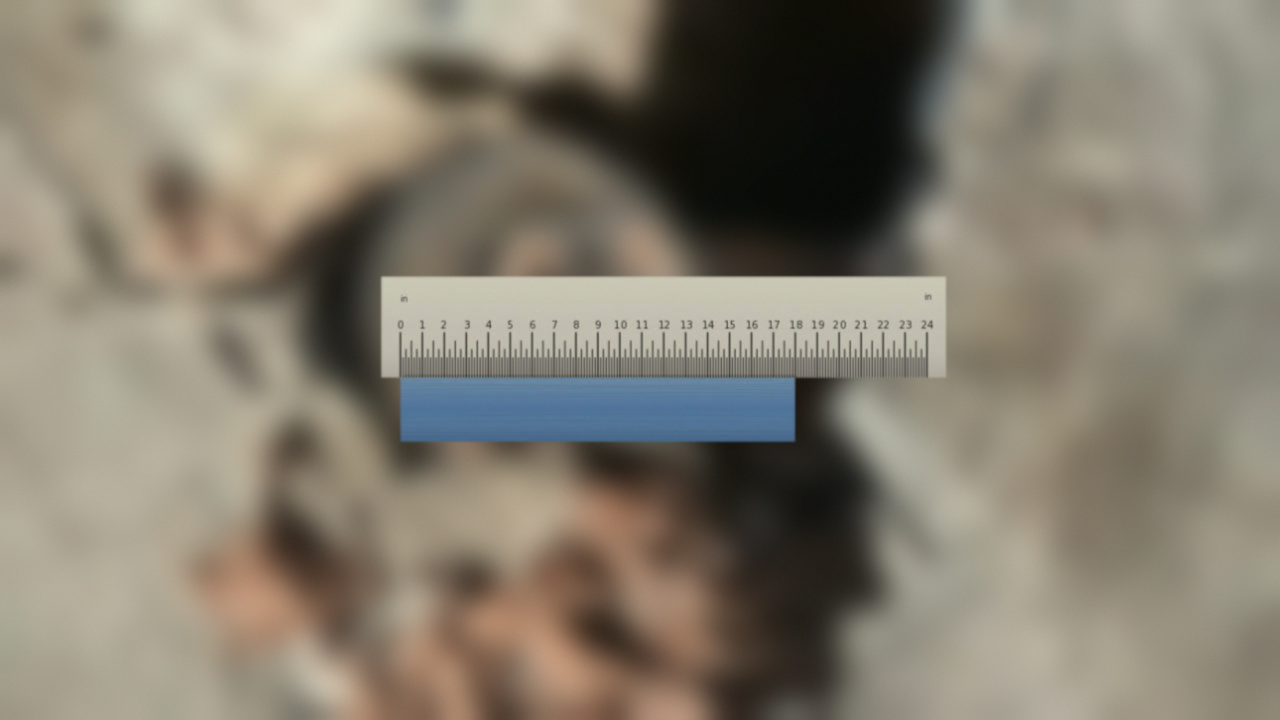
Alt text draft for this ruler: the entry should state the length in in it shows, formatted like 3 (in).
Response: 18 (in)
